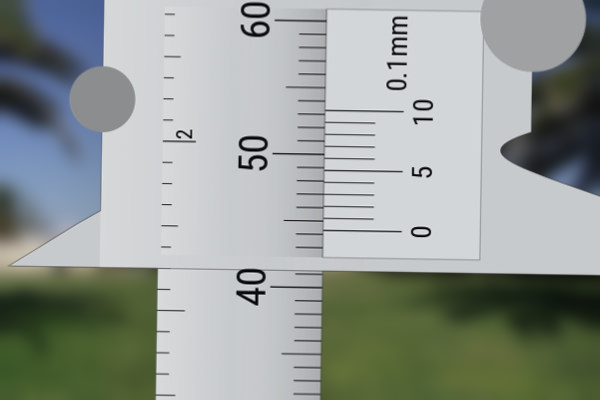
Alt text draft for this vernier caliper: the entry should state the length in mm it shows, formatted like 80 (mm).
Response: 44.3 (mm)
